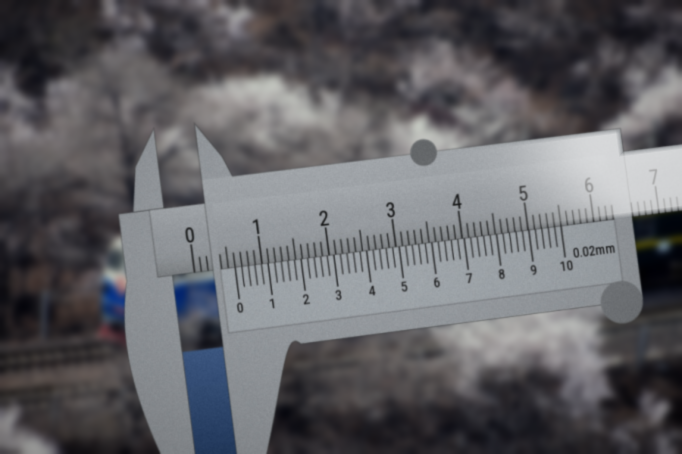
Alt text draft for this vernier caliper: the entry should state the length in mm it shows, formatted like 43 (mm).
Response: 6.0 (mm)
